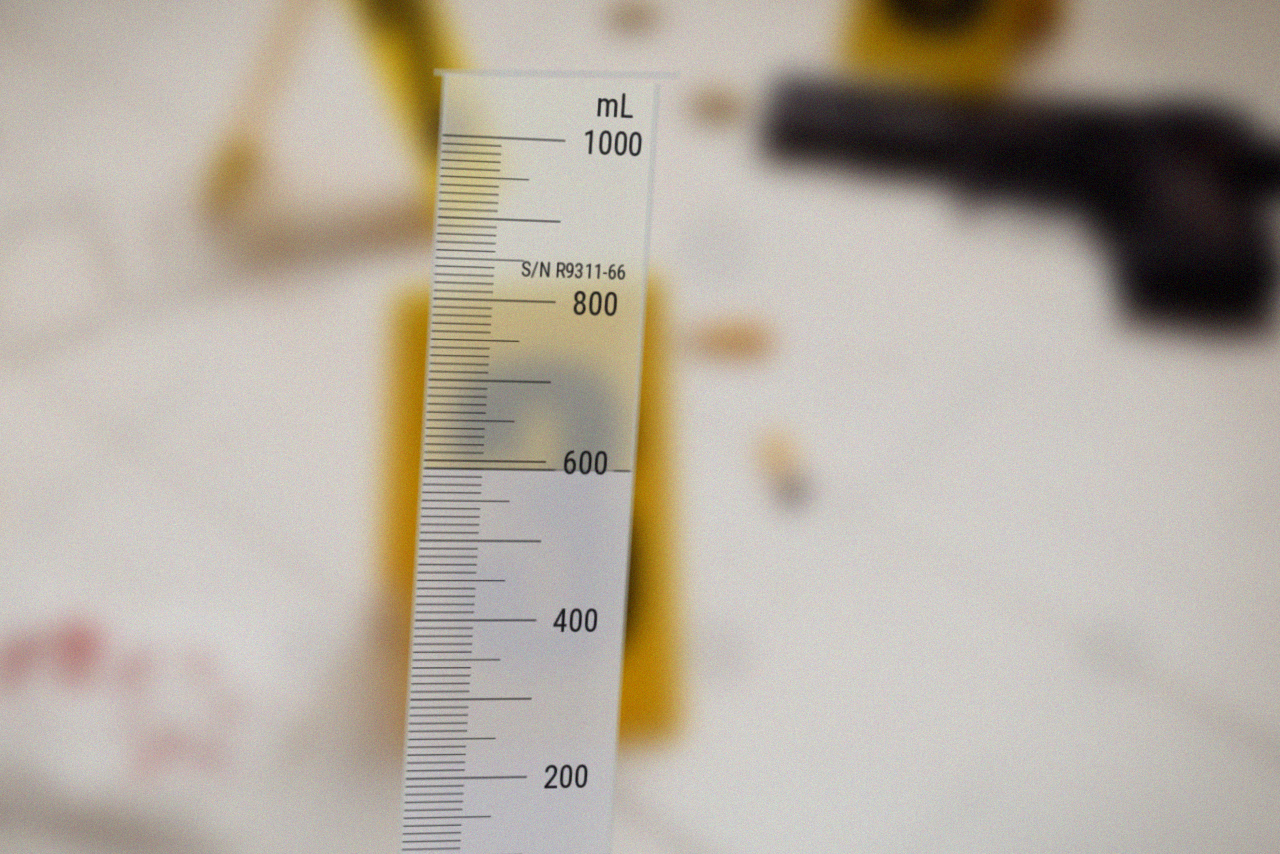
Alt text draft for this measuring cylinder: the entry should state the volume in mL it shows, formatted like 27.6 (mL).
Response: 590 (mL)
